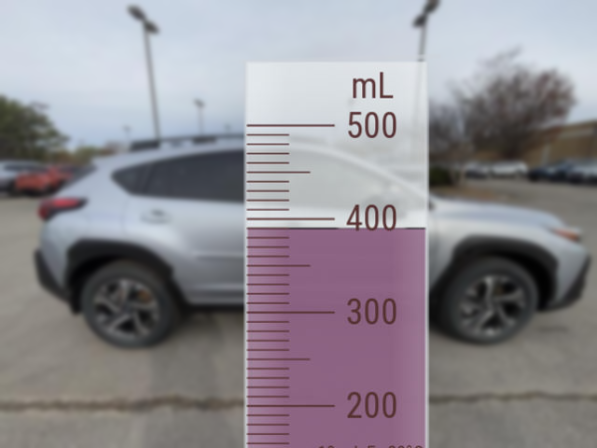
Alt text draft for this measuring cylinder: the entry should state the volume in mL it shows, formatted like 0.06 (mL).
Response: 390 (mL)
